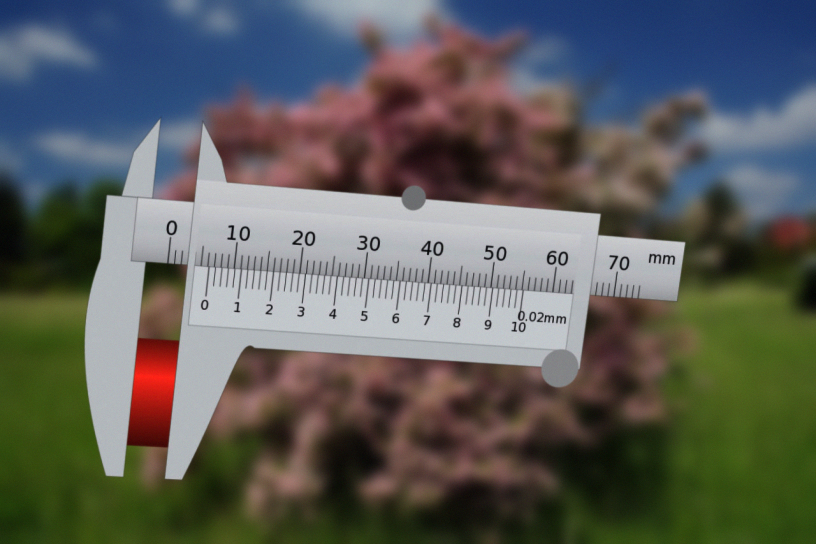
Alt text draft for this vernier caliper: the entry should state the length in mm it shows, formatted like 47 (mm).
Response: 6.2 (mm)
